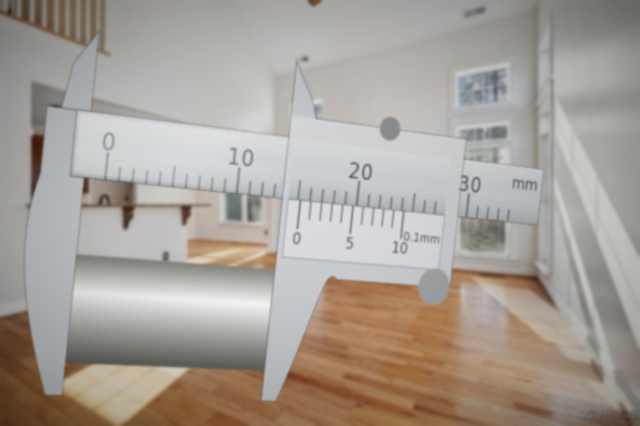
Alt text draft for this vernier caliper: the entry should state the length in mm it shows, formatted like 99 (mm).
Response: 15.2 (mm)
